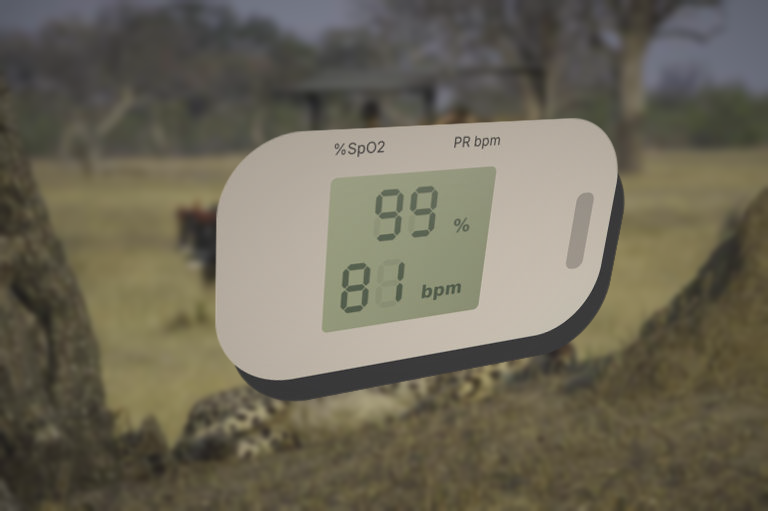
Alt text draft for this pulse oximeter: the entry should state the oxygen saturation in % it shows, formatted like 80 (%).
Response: 99 (%)
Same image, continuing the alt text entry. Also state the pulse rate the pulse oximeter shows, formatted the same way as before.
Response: 81 (bpm)
